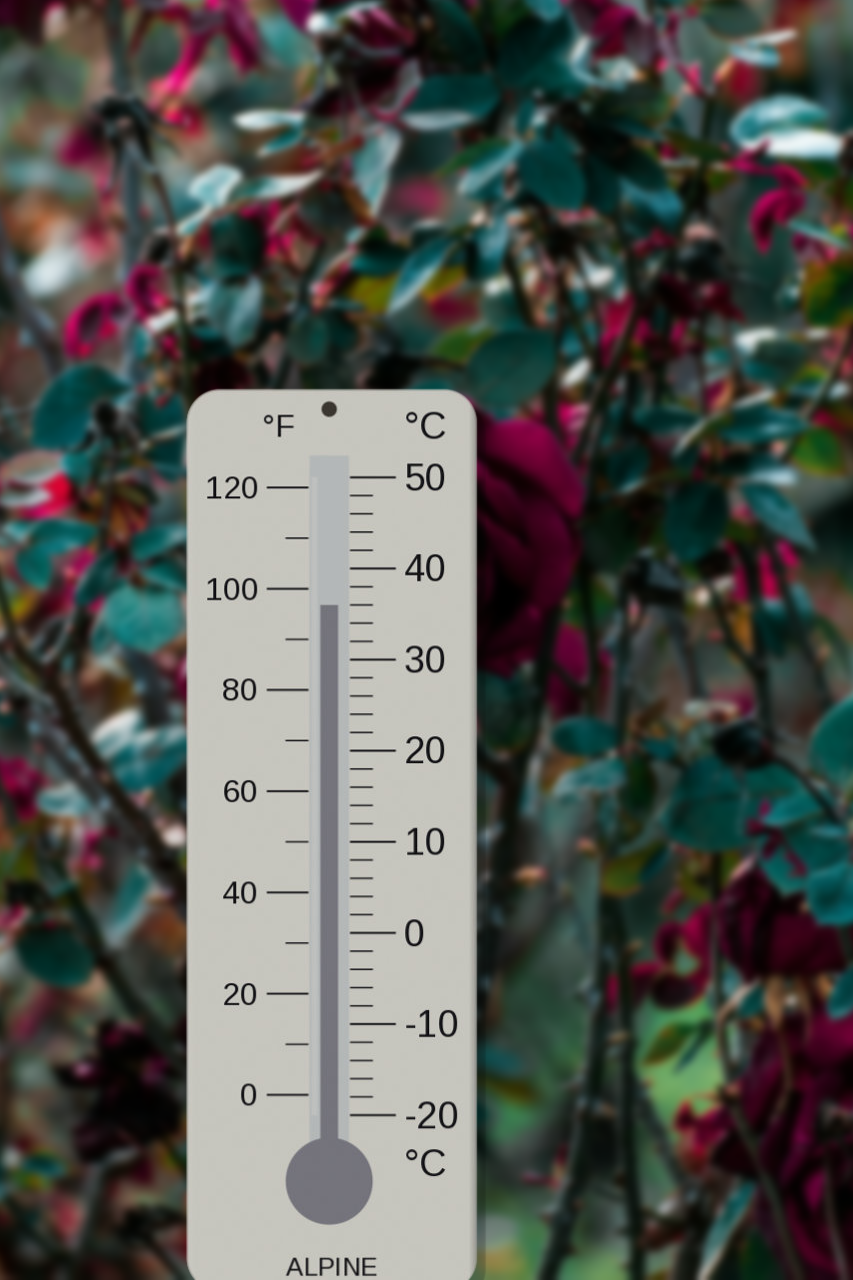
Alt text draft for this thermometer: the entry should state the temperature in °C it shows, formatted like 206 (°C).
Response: 36 (°C)
